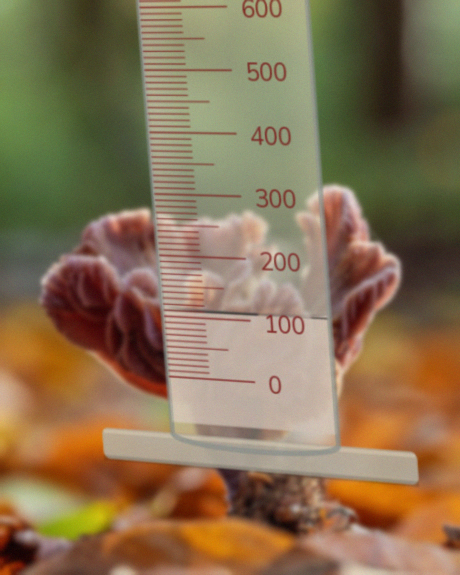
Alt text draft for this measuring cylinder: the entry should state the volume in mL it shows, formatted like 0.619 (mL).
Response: 110 (mL)
